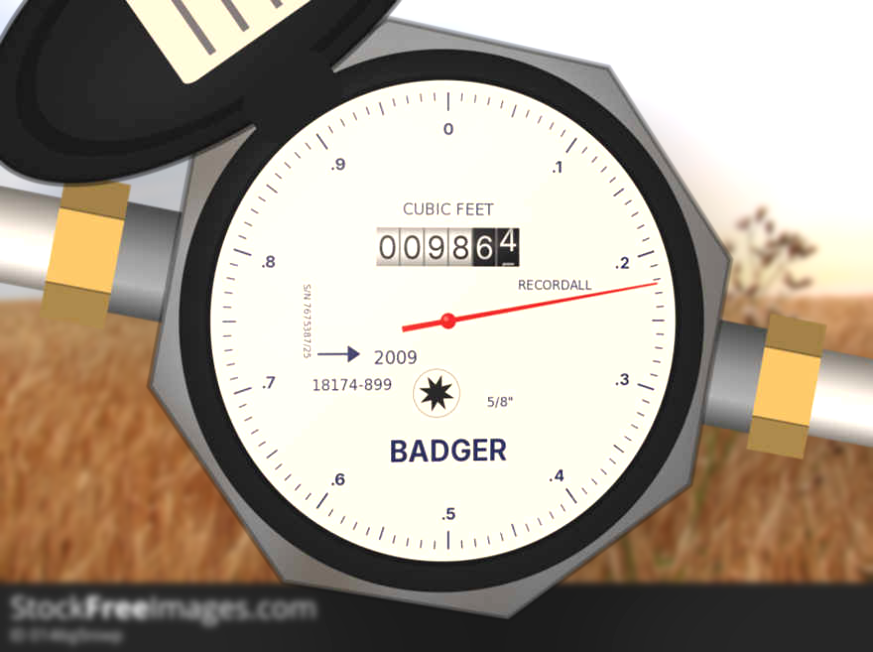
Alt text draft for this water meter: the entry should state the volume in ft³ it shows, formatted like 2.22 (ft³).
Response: 9864.22 (ft³)
